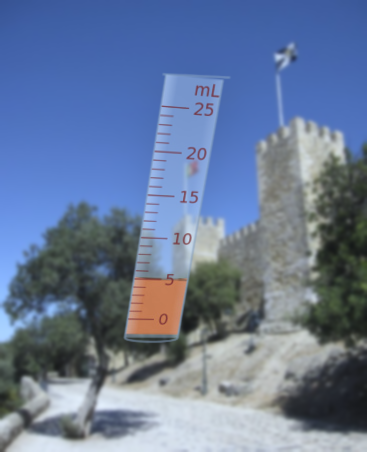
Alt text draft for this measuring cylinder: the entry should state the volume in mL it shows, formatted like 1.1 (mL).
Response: 5 (mL)
